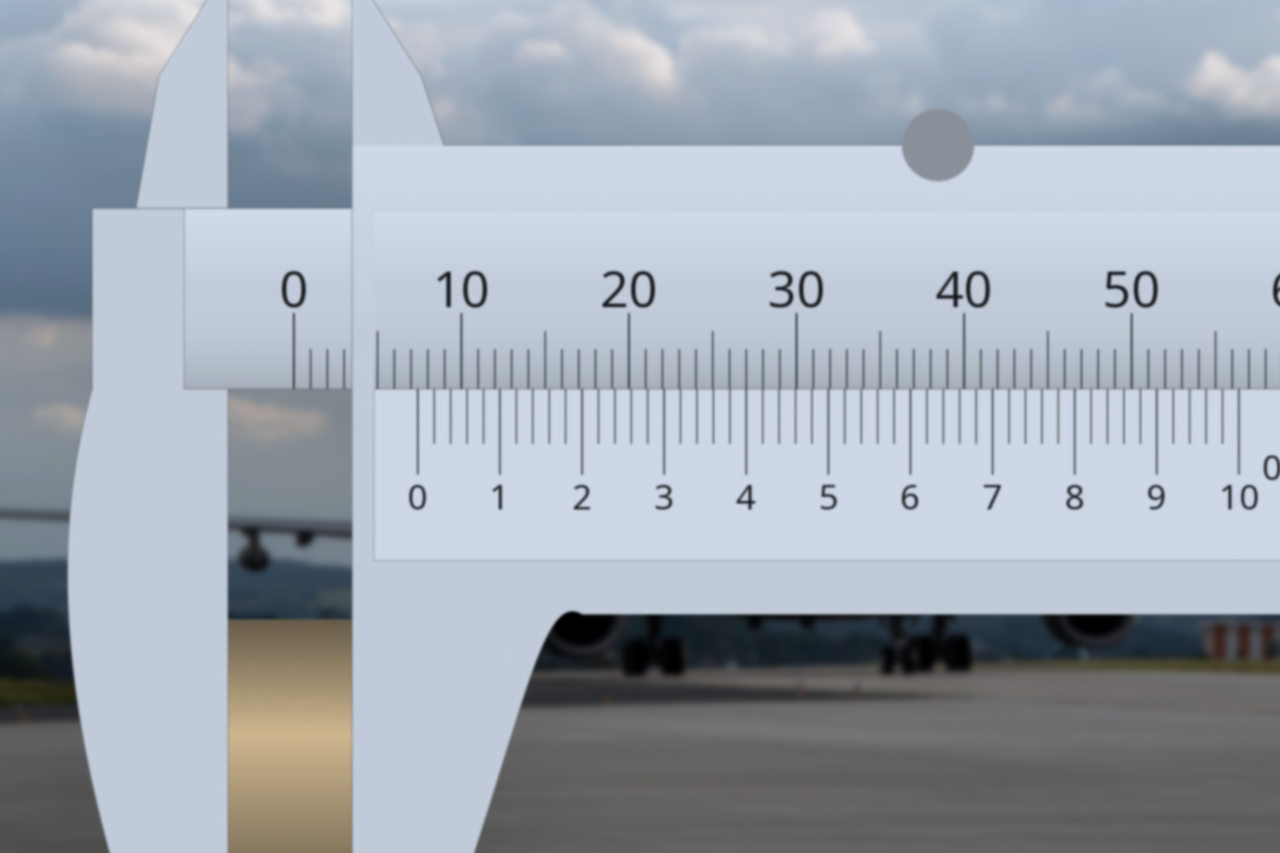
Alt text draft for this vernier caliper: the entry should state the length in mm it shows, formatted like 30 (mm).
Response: 7.4 (mm)
